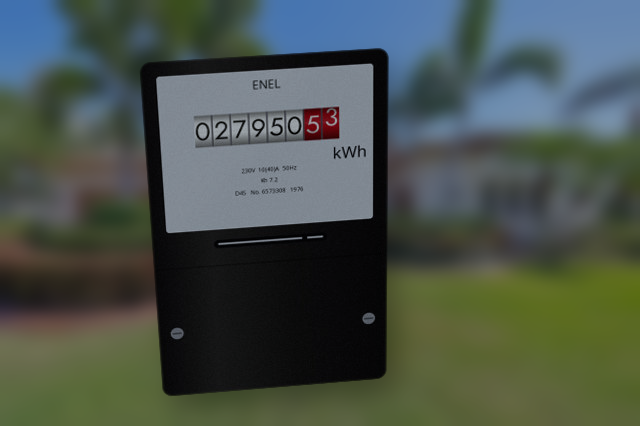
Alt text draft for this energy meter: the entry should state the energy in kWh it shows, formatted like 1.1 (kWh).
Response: 27950.53 (kWh)
